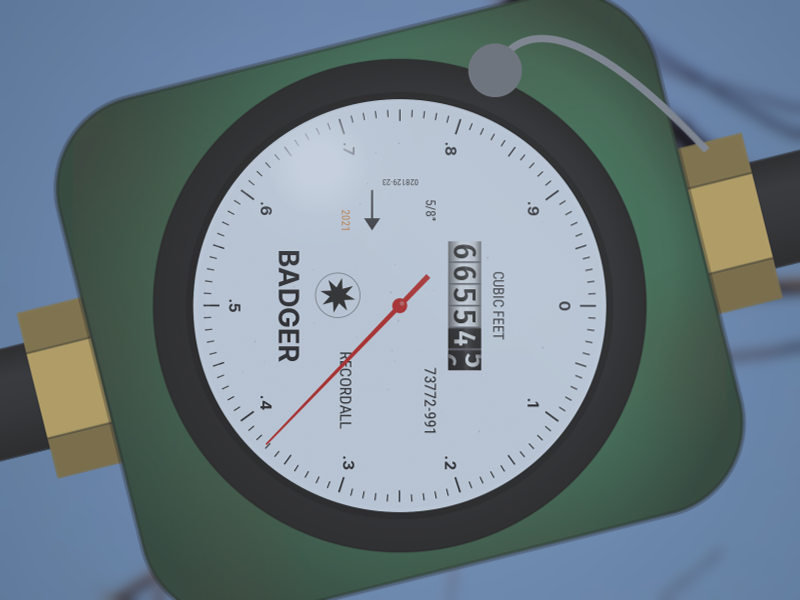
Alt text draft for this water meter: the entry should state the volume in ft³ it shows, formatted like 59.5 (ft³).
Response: 665545.37 (ft³)
